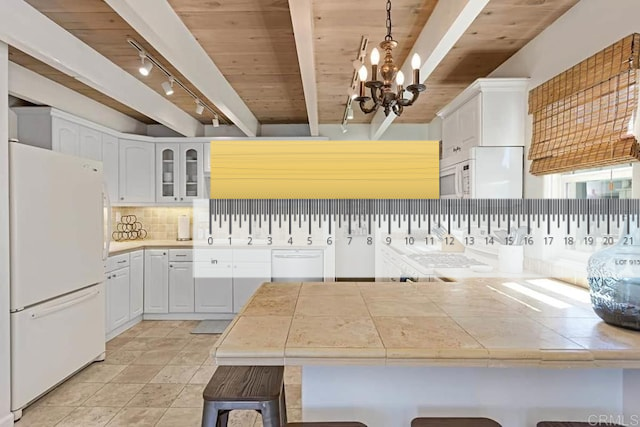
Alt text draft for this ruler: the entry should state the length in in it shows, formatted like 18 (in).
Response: 11.5 (in)
